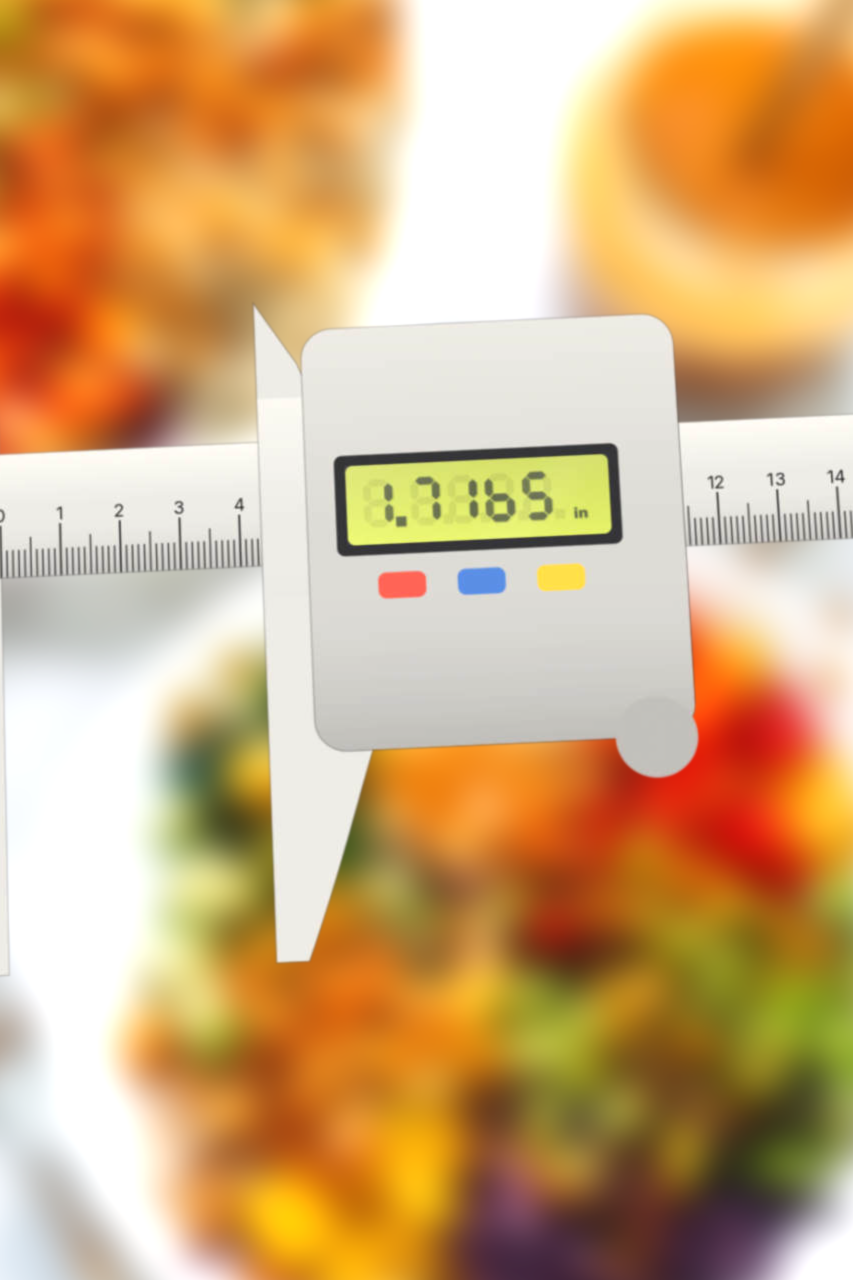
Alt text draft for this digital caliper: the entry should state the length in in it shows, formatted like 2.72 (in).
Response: 1.7165 (in)
